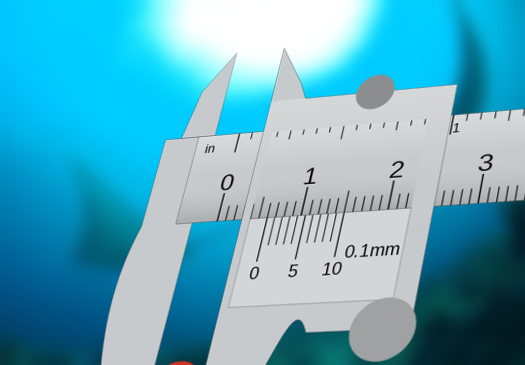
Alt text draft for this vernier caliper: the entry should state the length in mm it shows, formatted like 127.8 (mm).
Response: 6.0 (mm)
